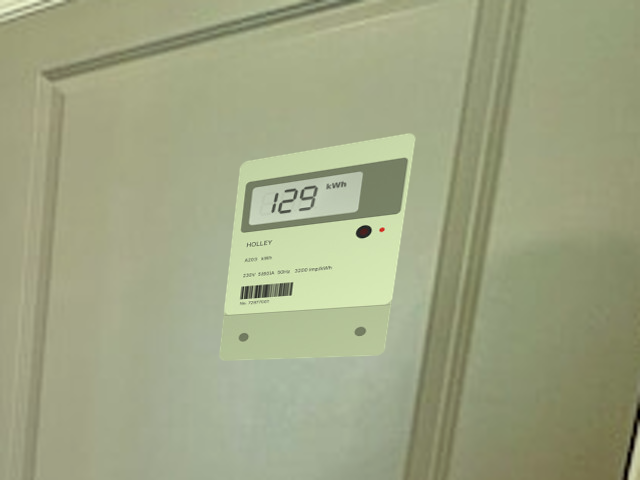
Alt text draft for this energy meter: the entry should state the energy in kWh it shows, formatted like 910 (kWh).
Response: 129 (kWh)
